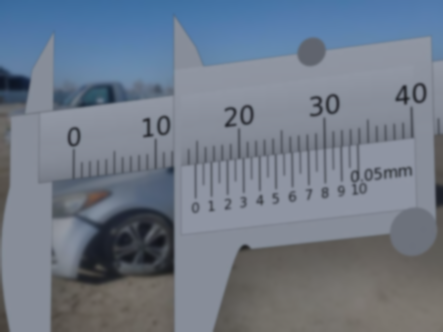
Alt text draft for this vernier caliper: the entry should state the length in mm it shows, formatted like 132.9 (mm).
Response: 14.8 (mm)
